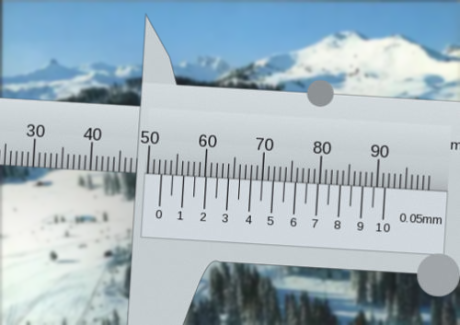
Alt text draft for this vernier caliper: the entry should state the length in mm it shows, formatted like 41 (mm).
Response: 52.4 (mm)
